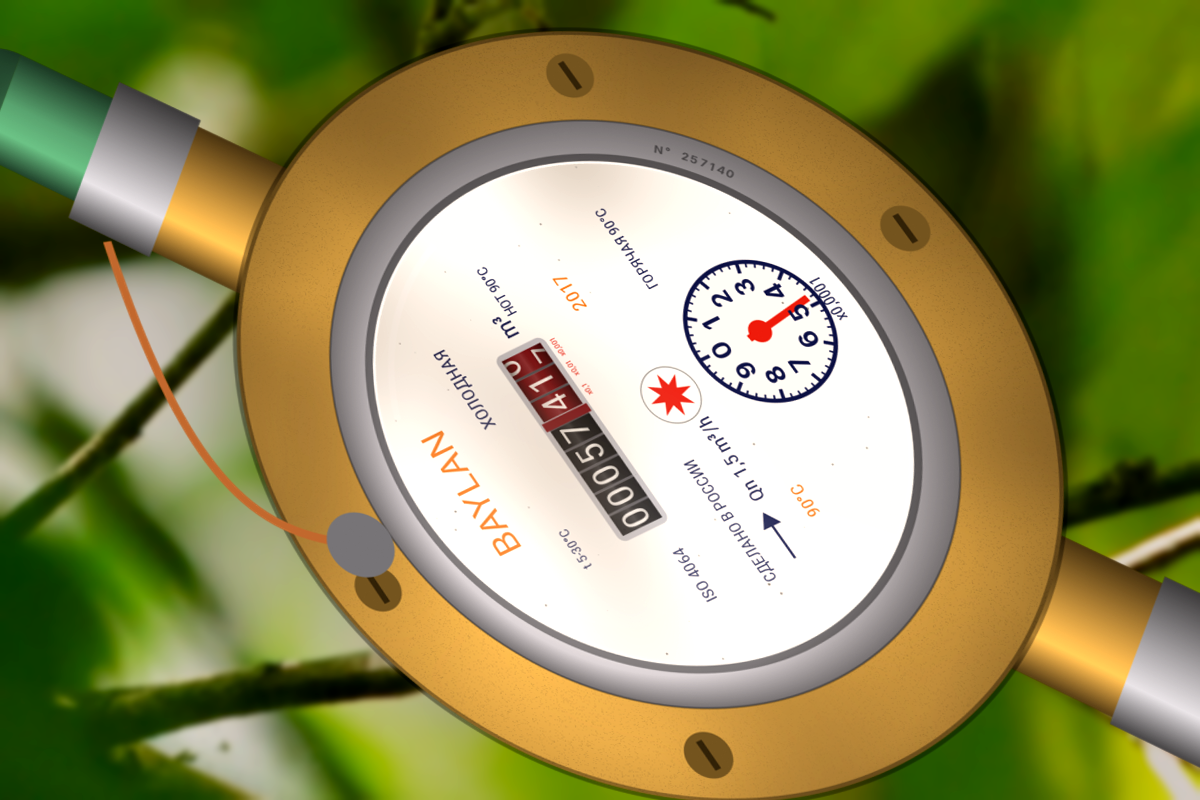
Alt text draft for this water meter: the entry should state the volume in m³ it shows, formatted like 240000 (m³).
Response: 57.4164 (m³)
